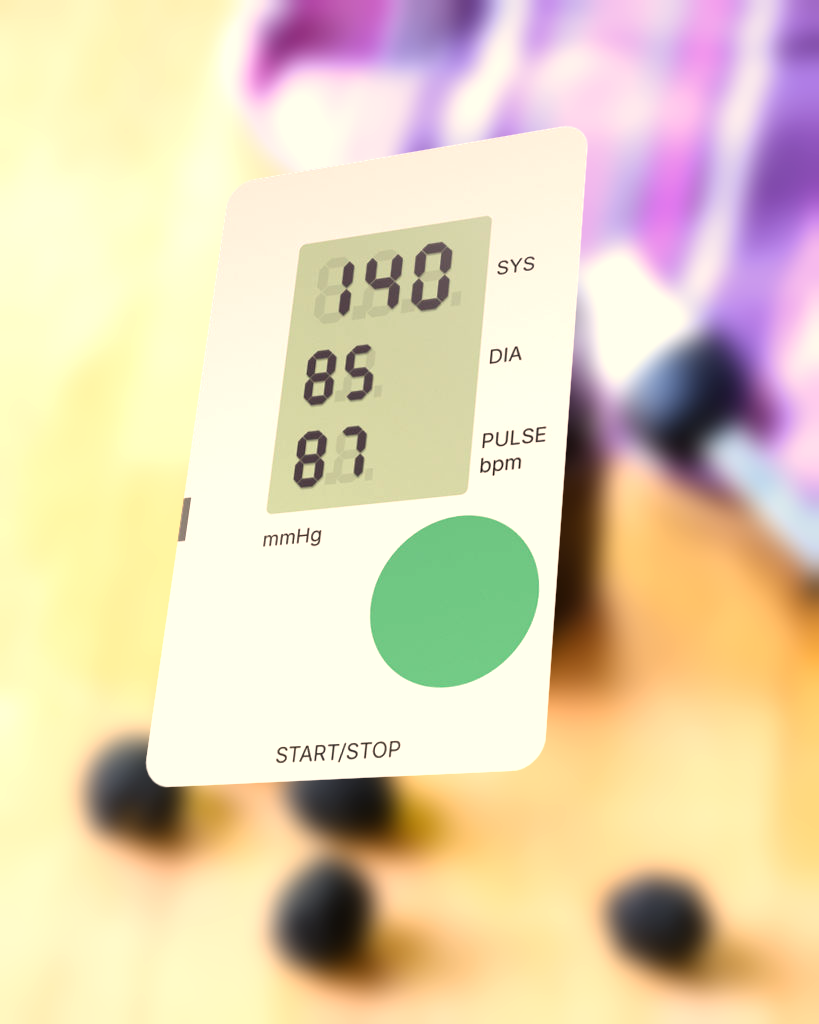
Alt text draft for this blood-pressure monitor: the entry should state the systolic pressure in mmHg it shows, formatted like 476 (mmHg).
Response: 140 (mmHg)
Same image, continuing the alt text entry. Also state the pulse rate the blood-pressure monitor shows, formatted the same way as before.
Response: 87 (bpm)
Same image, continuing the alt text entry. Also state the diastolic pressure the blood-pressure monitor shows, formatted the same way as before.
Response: 85 (mmHg)
